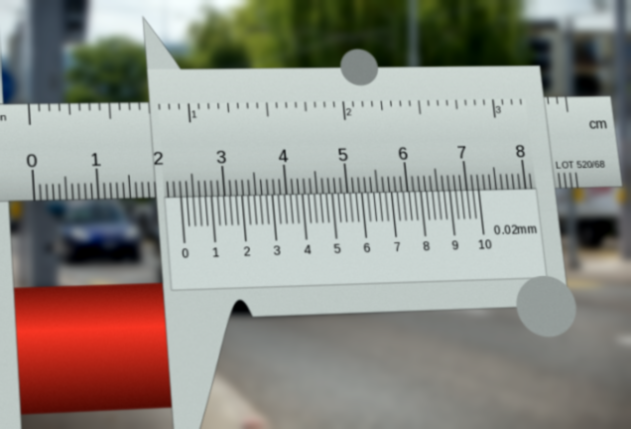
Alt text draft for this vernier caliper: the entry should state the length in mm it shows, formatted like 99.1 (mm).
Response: 23.0 (mm)
